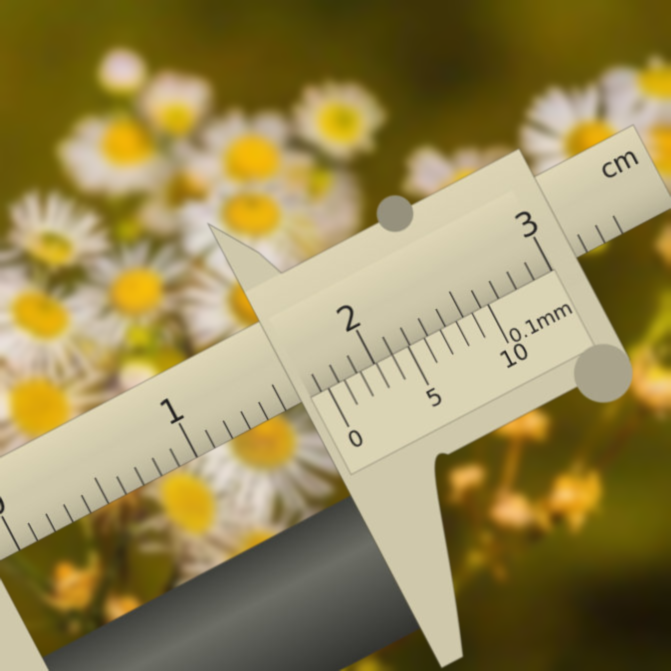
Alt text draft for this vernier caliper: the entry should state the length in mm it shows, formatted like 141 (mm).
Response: 17.4 (mm)
